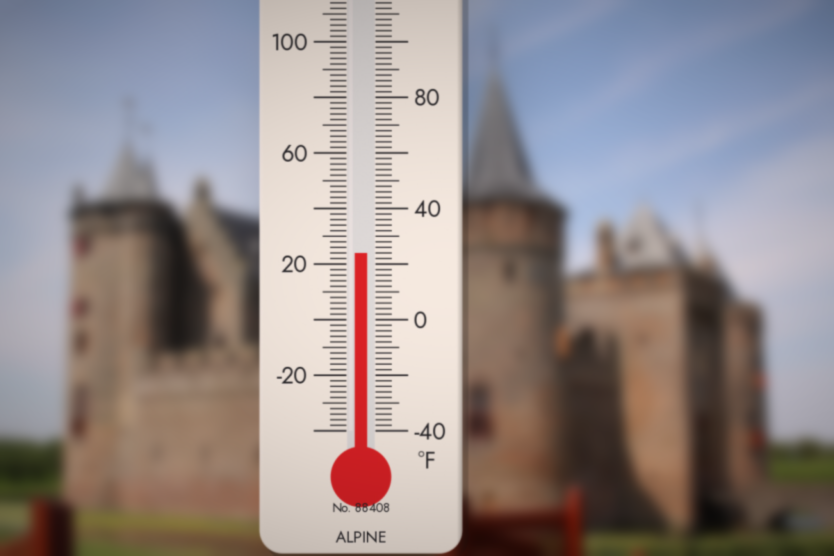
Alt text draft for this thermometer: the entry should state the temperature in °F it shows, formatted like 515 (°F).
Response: 24 (°F)
